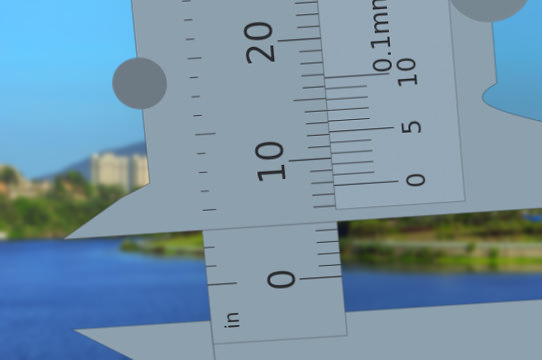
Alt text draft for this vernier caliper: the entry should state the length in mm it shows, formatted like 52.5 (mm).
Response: 7.7 (mm)
